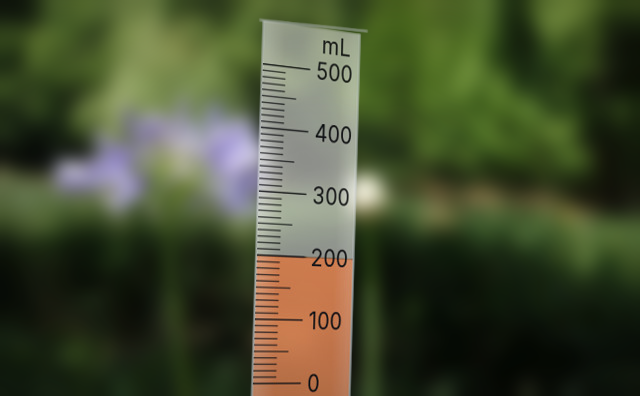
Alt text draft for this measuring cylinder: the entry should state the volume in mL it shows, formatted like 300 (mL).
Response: 200 (mL)
